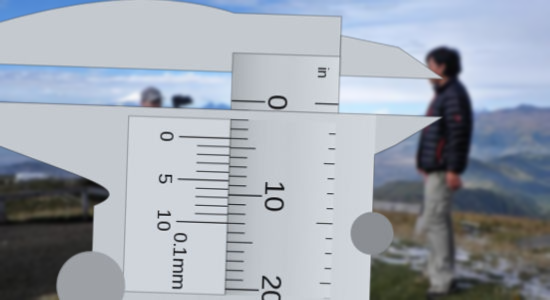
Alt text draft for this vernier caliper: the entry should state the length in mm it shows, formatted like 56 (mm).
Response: 4.0 (mm)
